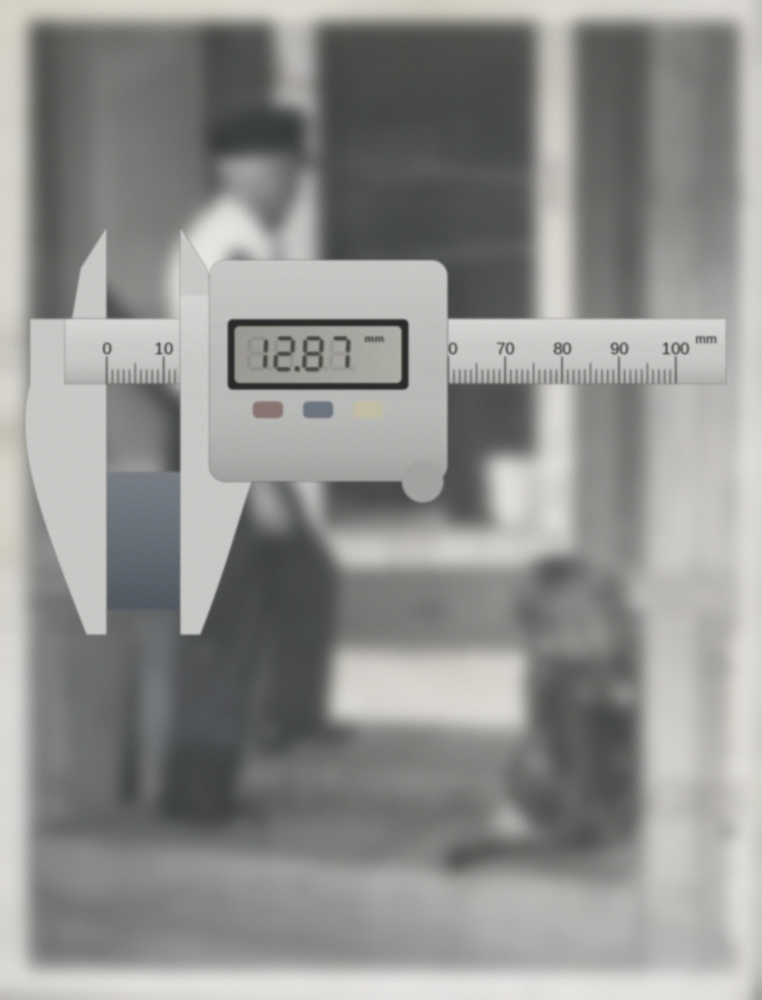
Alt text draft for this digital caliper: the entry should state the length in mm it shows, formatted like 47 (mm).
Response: 12.87 (mm)
